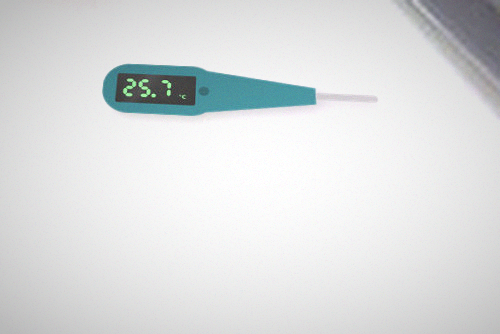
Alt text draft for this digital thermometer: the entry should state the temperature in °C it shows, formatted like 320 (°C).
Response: 25.7 (°C)
